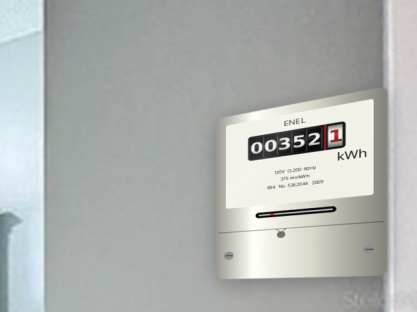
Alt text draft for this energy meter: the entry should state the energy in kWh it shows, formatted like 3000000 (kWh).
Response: 352.1 (kWh)
